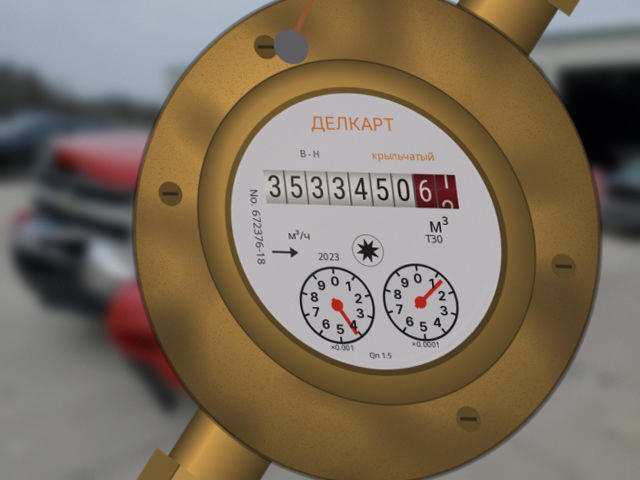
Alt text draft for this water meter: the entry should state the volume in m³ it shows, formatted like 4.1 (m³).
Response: 3533450.6141 (m³)
